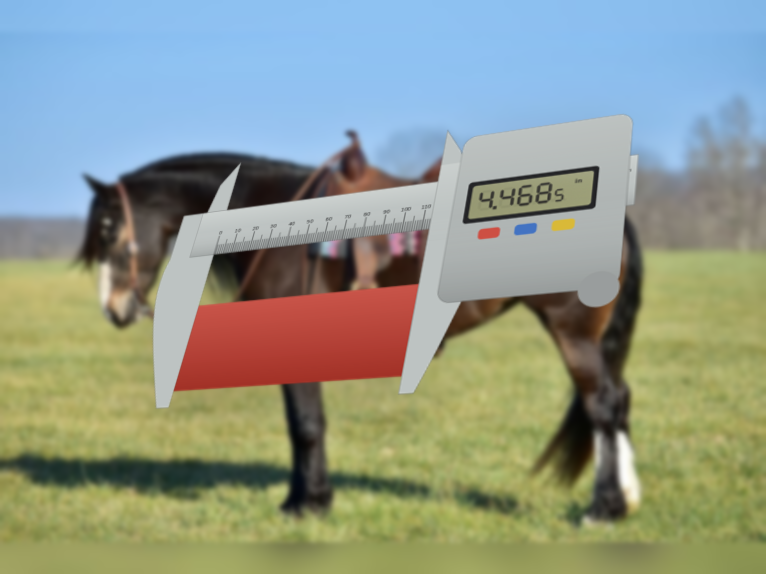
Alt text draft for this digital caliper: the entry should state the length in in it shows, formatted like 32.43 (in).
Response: 4.4685 (in)
